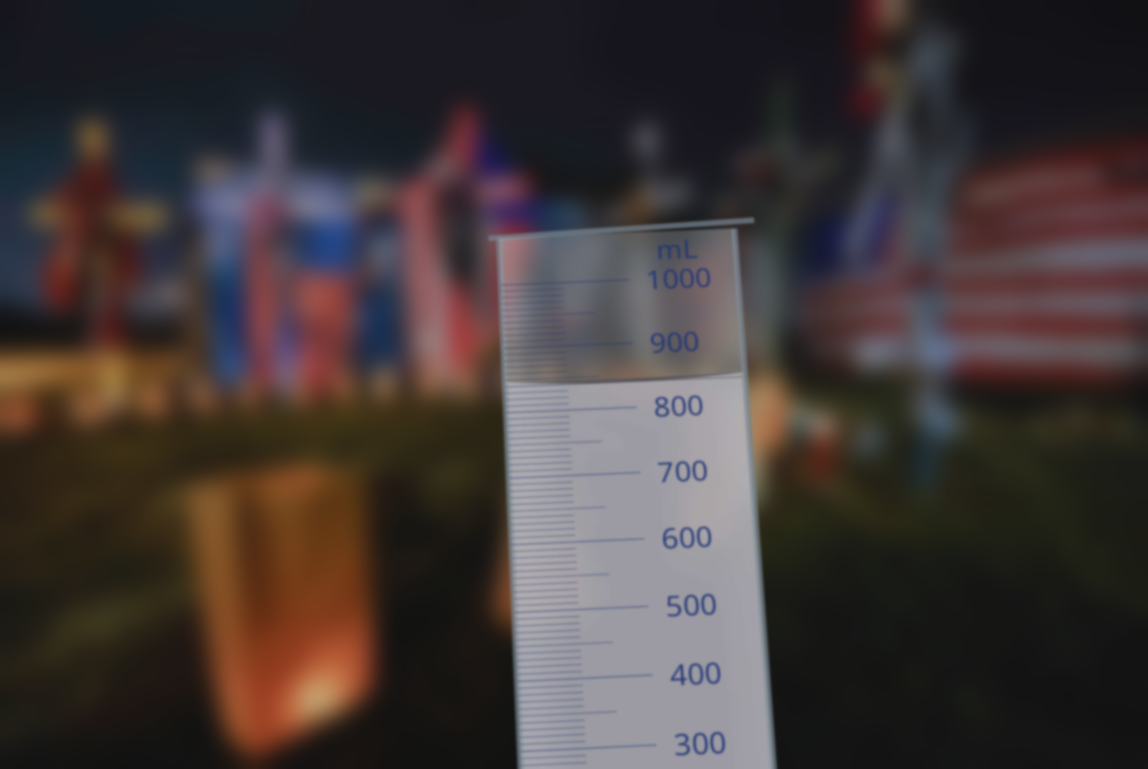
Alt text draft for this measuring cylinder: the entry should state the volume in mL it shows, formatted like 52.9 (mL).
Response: 840 (mL)
